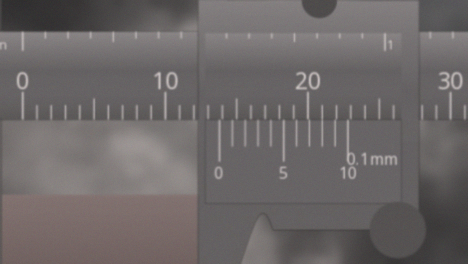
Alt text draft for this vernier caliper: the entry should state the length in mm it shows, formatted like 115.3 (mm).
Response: 13.8 (mm)
